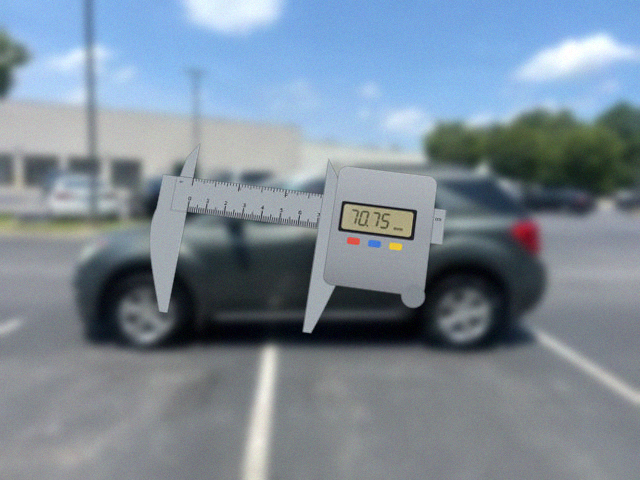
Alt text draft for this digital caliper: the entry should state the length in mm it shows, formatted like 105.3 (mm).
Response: 70.75 (mm)
